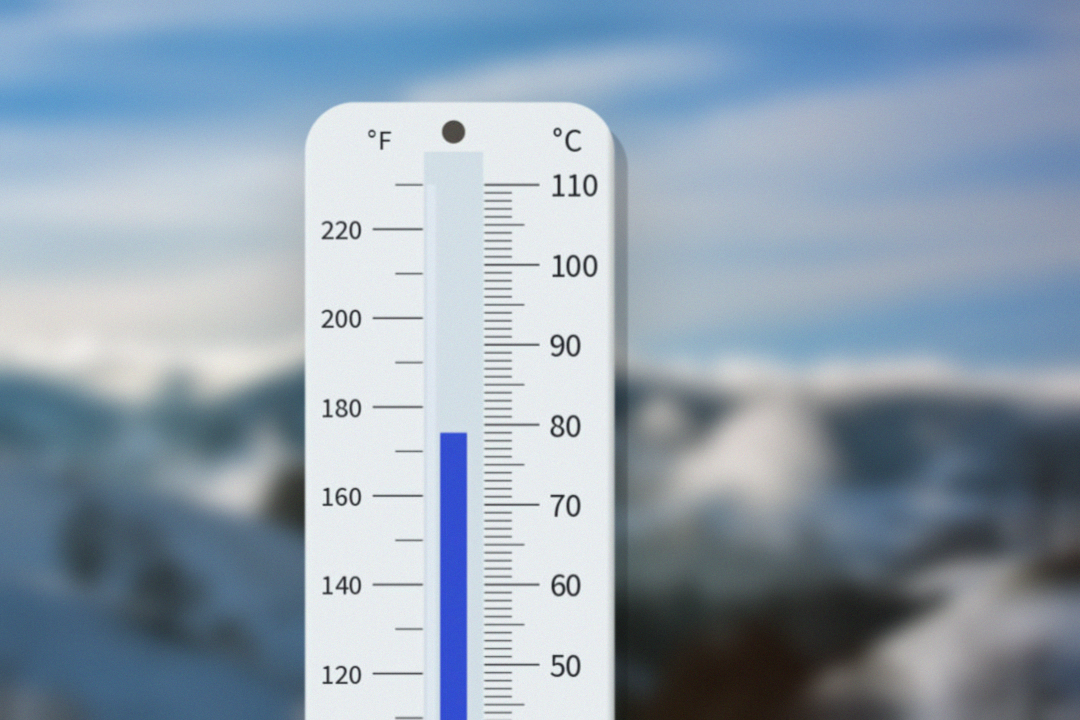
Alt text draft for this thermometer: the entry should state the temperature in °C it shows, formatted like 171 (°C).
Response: 79 (°C)
